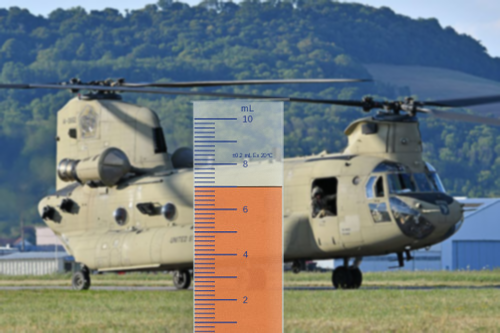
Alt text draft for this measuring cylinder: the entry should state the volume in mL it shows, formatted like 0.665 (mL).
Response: 7 (mL)
